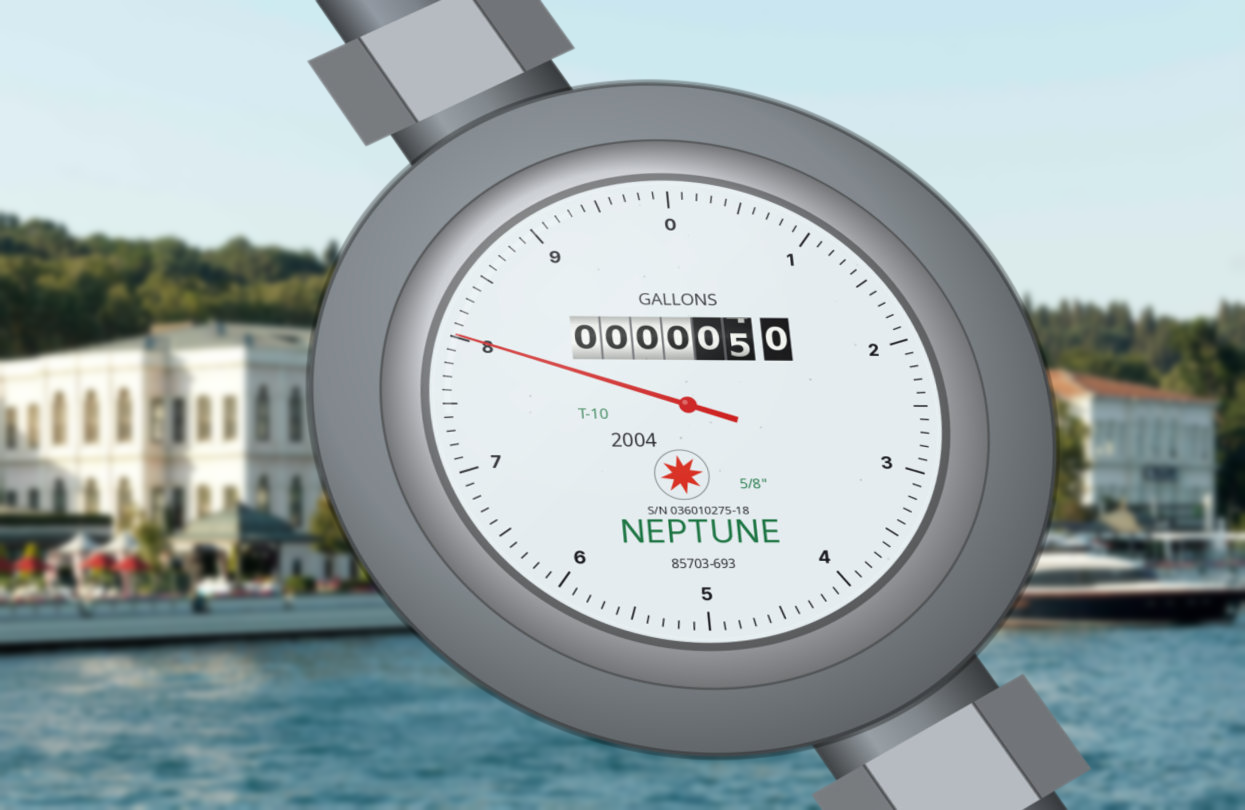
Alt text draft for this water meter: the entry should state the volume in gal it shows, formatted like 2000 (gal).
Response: 48.0 (gal)
